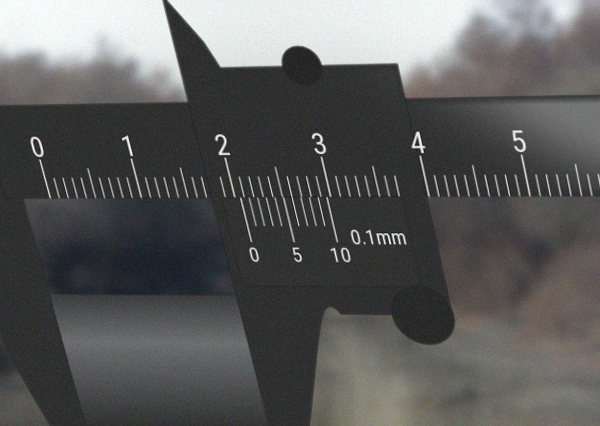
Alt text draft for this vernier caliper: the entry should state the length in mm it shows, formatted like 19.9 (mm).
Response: 20.6 (mm)
